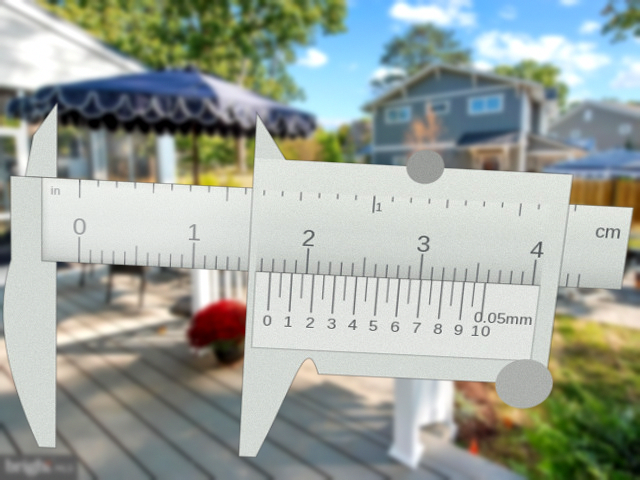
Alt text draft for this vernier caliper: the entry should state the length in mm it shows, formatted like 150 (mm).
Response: 16.8 (mm)
